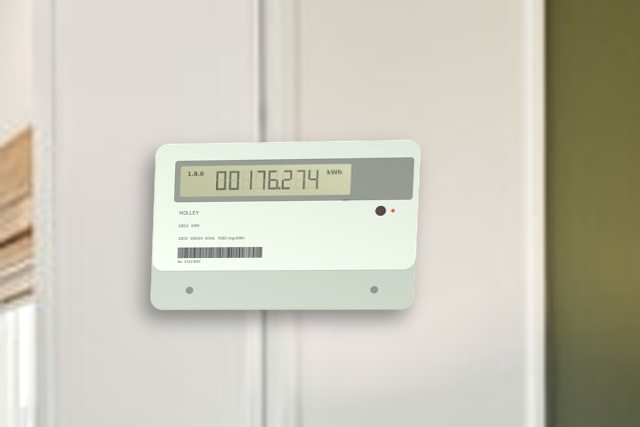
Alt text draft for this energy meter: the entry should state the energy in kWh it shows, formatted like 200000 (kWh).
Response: 176.274 (kWh)
